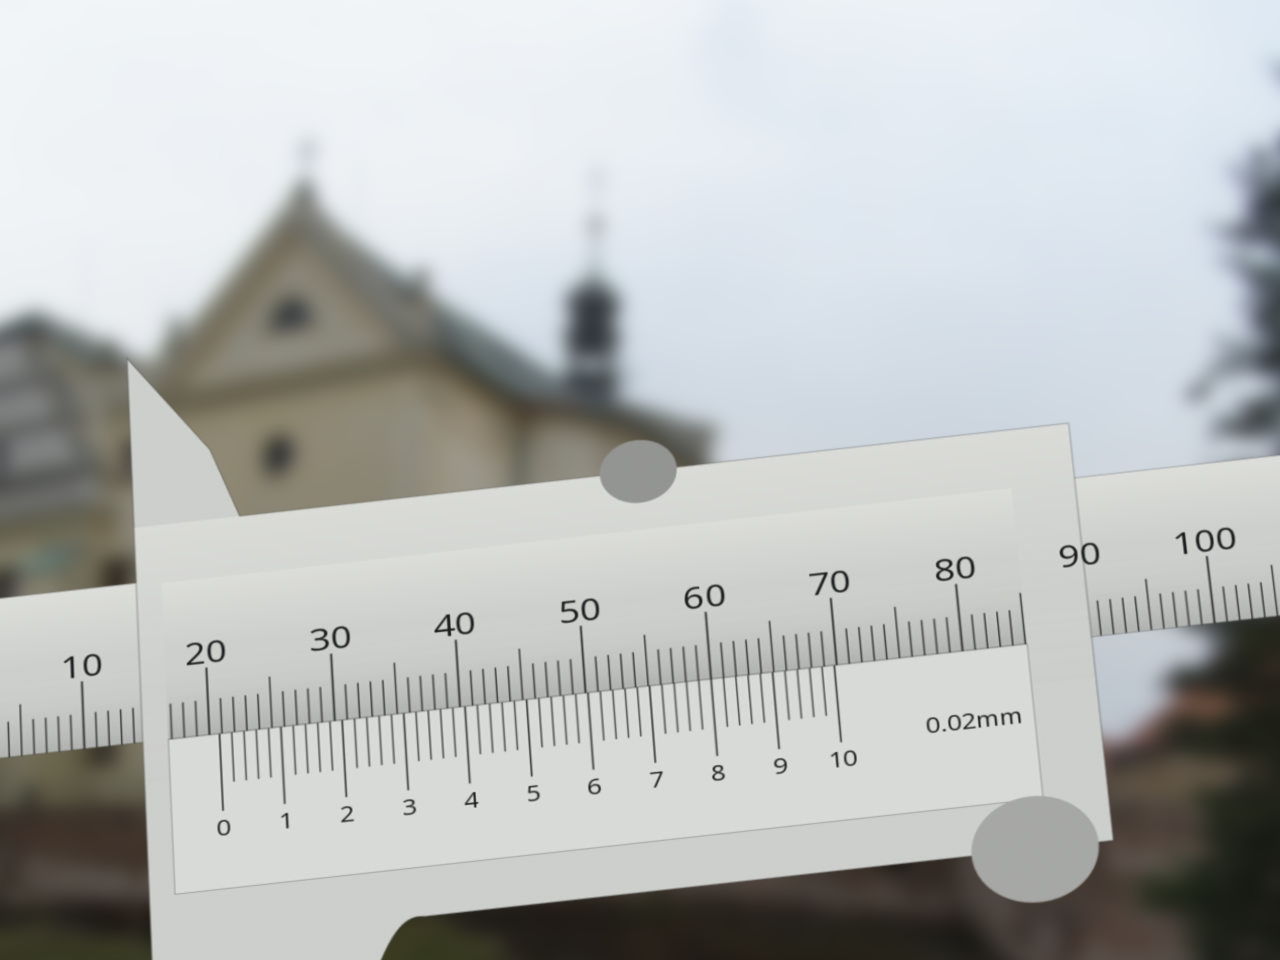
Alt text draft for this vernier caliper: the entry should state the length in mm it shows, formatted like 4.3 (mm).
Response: 20.8 (mm)
